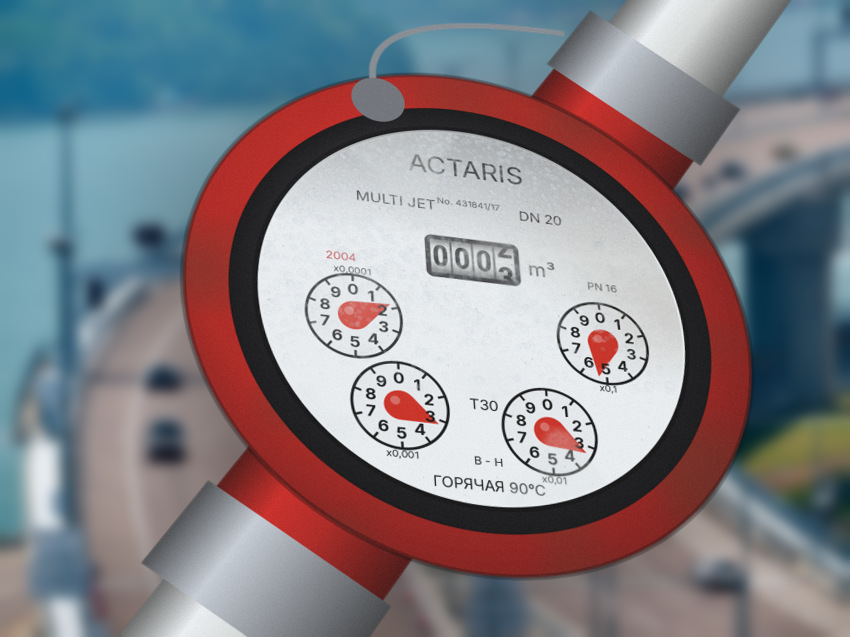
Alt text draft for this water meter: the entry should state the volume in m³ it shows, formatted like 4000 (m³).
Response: 2.5331 (m³)
